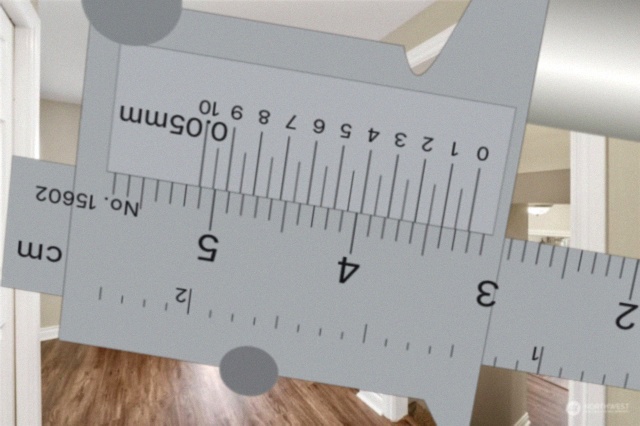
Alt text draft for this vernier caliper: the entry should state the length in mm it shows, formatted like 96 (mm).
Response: 32.1 (mm)
